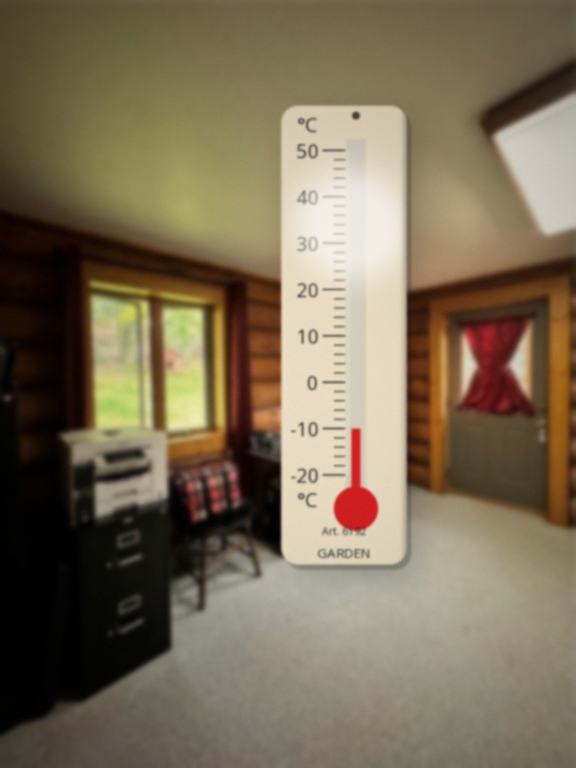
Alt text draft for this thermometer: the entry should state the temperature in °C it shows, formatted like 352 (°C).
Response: -10 (°C)
